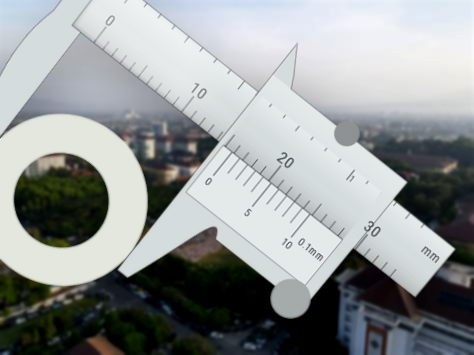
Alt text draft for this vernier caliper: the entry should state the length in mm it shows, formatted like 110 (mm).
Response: 15.8 (mm)
